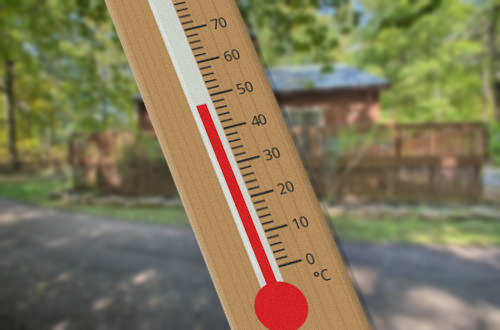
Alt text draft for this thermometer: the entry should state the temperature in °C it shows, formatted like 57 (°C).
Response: 48 (°C)
